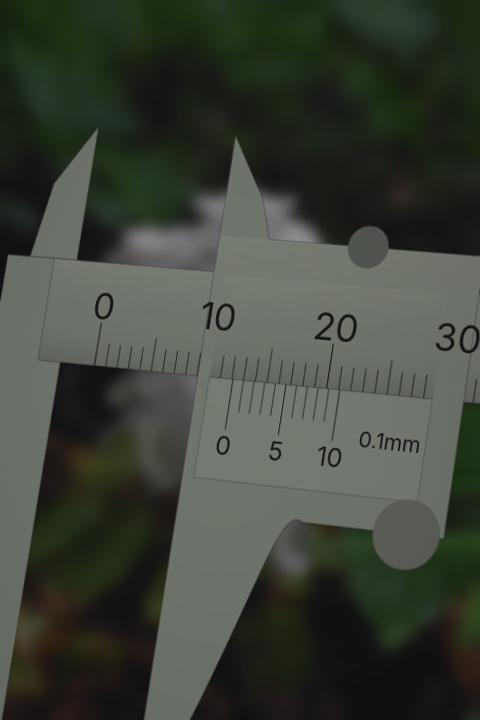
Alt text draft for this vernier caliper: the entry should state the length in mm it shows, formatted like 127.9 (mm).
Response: 12.1 (mm)
